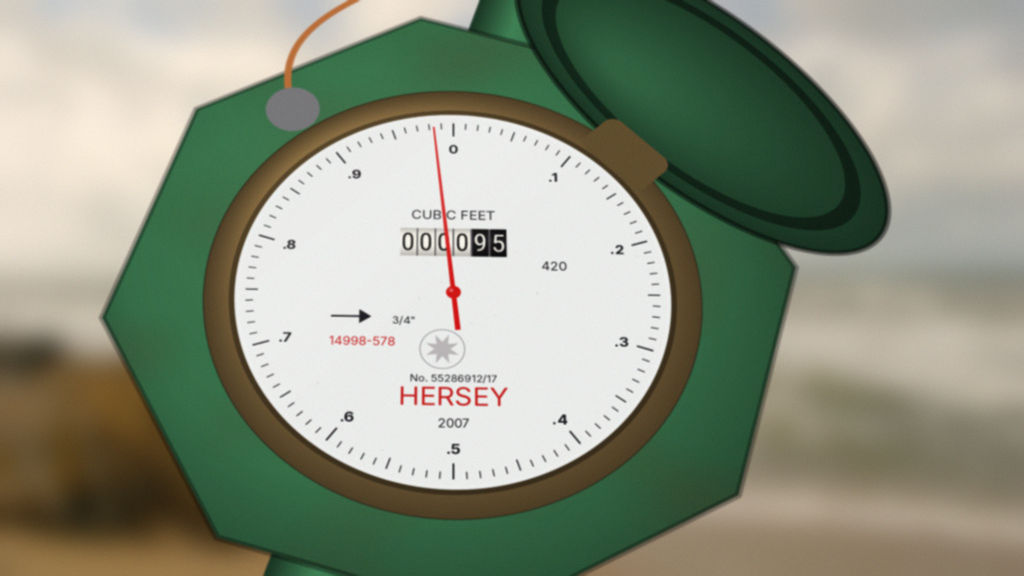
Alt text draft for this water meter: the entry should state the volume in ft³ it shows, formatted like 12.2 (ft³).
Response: 94.98 (ft³)
